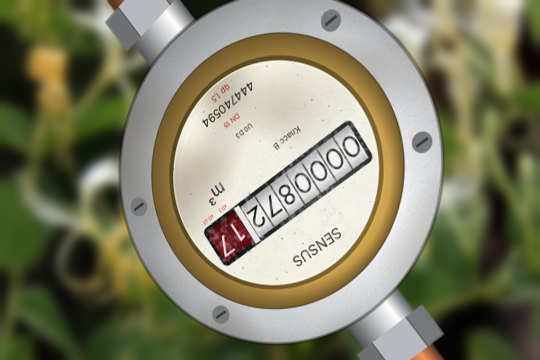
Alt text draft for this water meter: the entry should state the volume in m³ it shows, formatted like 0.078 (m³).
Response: 872.17 (m³)
